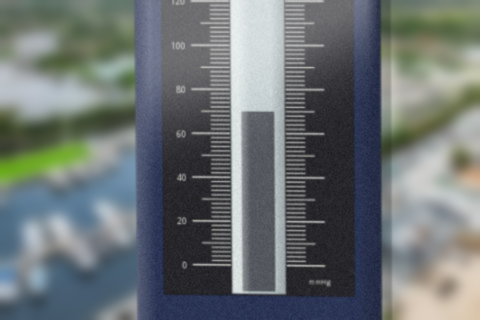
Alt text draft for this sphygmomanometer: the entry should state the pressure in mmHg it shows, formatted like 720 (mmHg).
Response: 70 (mmHg)
